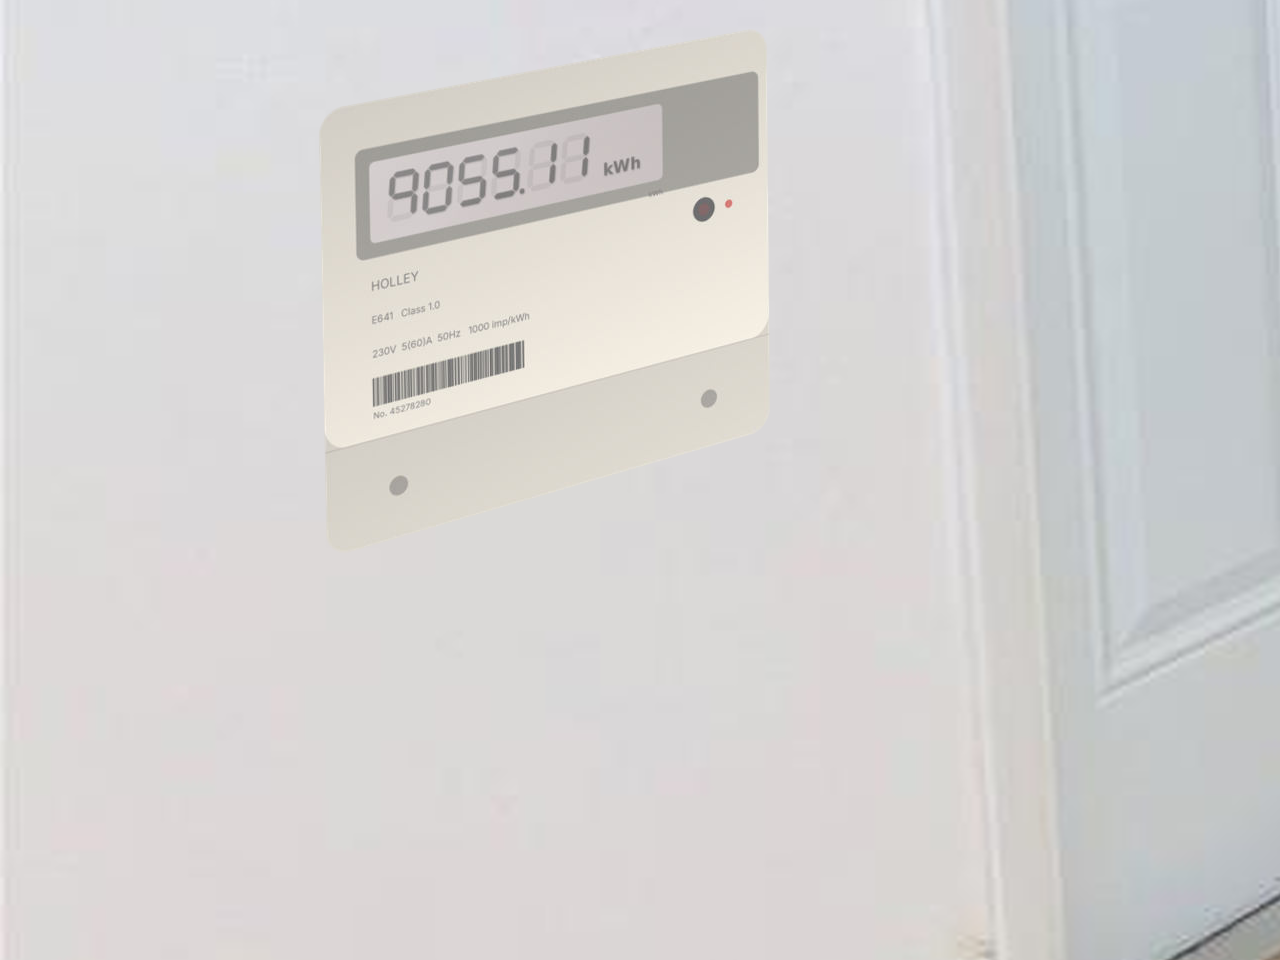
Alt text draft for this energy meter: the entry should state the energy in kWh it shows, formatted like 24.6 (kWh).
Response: 9055.11 (kWh)
